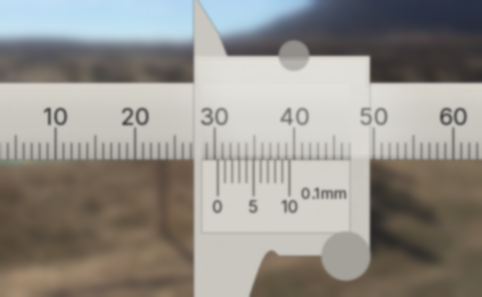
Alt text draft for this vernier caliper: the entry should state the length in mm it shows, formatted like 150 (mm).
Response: 30.4 (mm)
